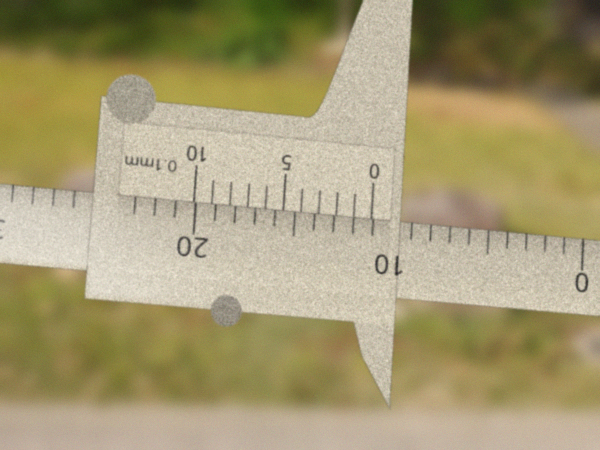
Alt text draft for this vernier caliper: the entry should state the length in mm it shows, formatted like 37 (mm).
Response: 11.1 (mm)
